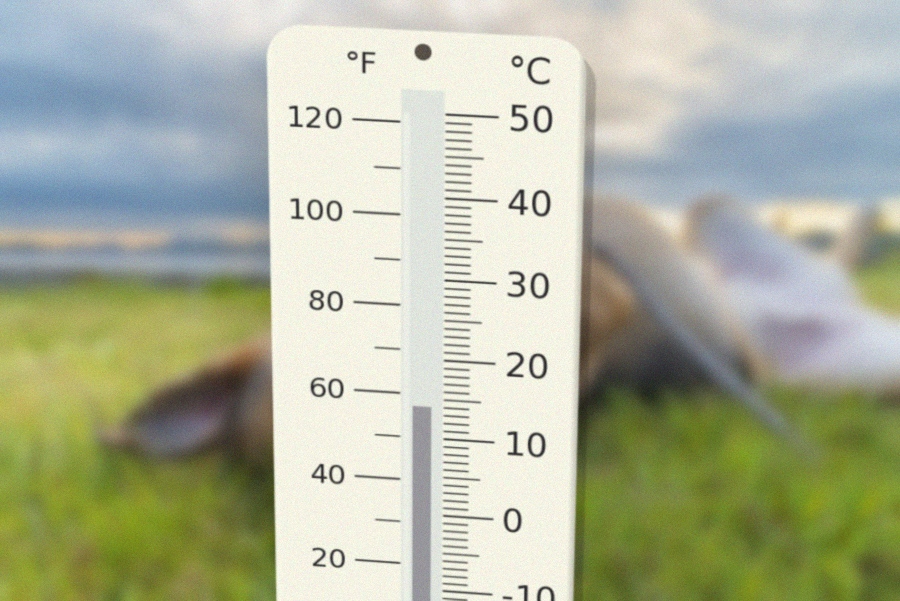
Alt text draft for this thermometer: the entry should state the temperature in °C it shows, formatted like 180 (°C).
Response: 14 (°C)
